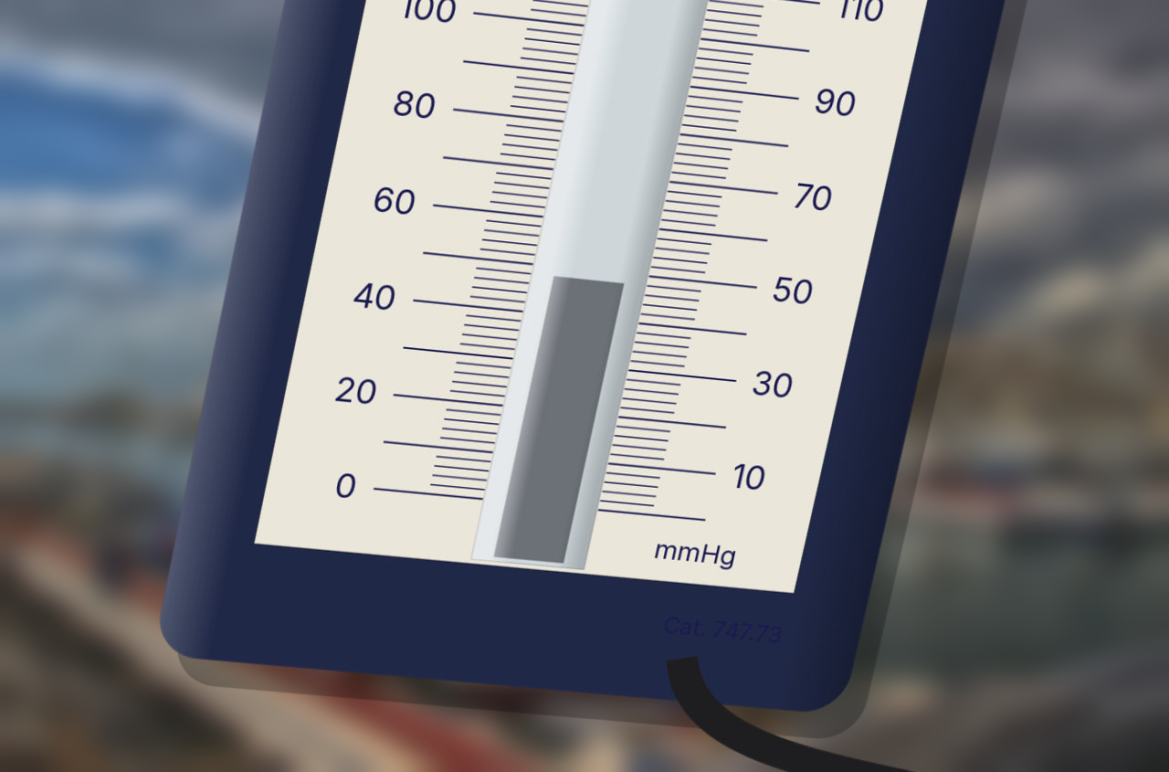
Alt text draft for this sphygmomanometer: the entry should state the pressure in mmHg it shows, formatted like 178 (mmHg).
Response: 48 (mmHg)
